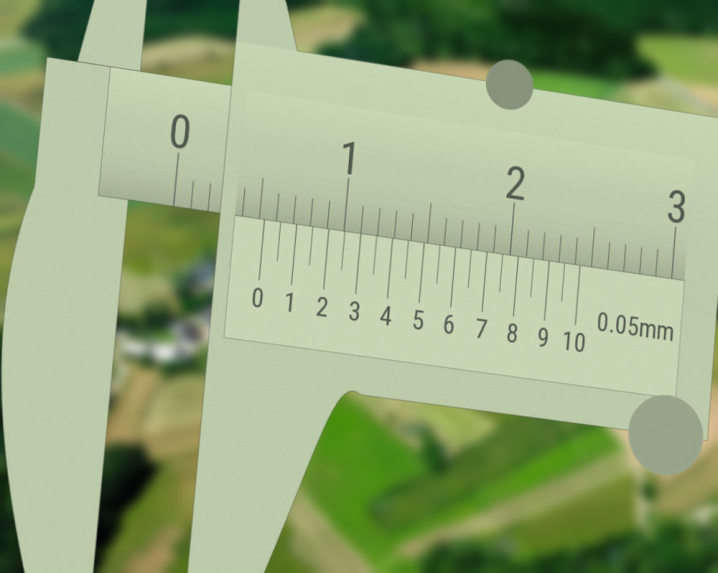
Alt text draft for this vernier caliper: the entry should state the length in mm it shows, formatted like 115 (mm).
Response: 5.3 (mm)
